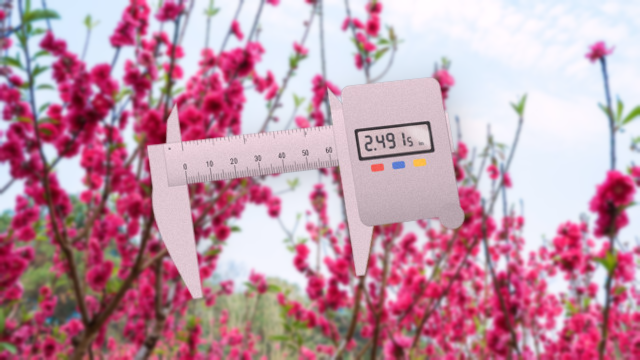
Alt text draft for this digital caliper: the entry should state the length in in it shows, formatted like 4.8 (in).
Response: 2.4915 (in)
